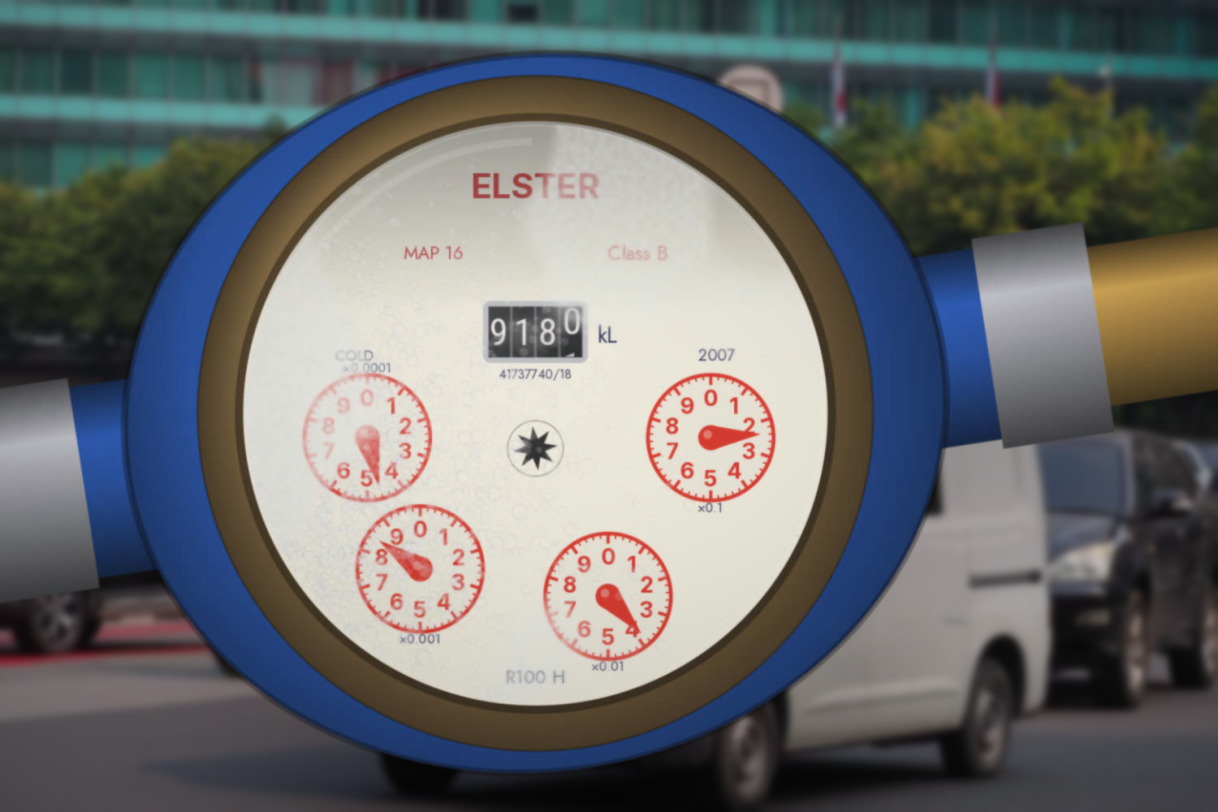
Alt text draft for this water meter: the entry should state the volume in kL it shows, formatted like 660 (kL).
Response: 9180.2384 (kL)
